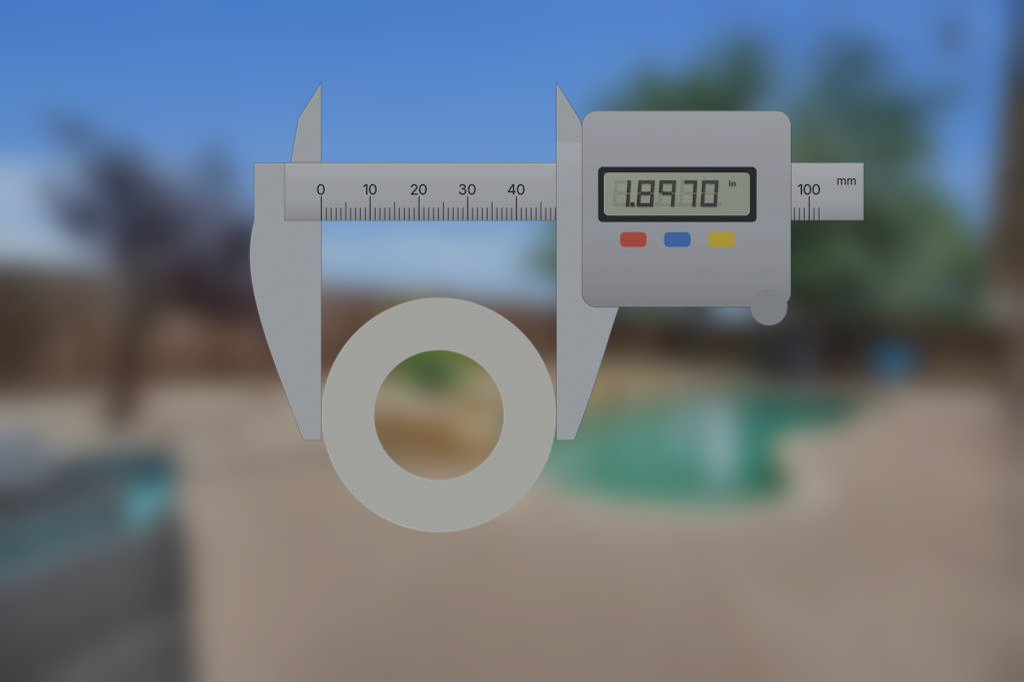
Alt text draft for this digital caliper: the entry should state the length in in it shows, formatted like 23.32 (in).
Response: 1.8970 (in)
